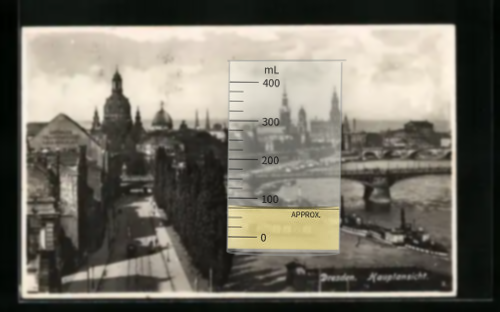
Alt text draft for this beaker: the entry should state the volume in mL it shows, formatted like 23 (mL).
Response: 75 (mL)
